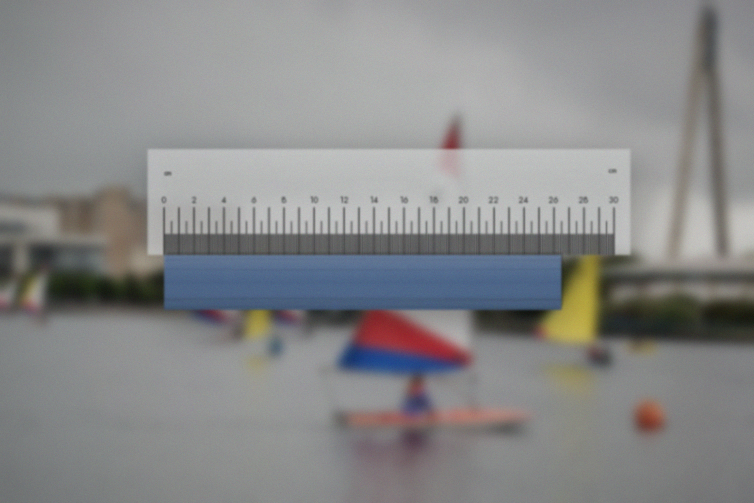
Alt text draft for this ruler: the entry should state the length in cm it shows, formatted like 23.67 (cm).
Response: 26.5 (cm)
